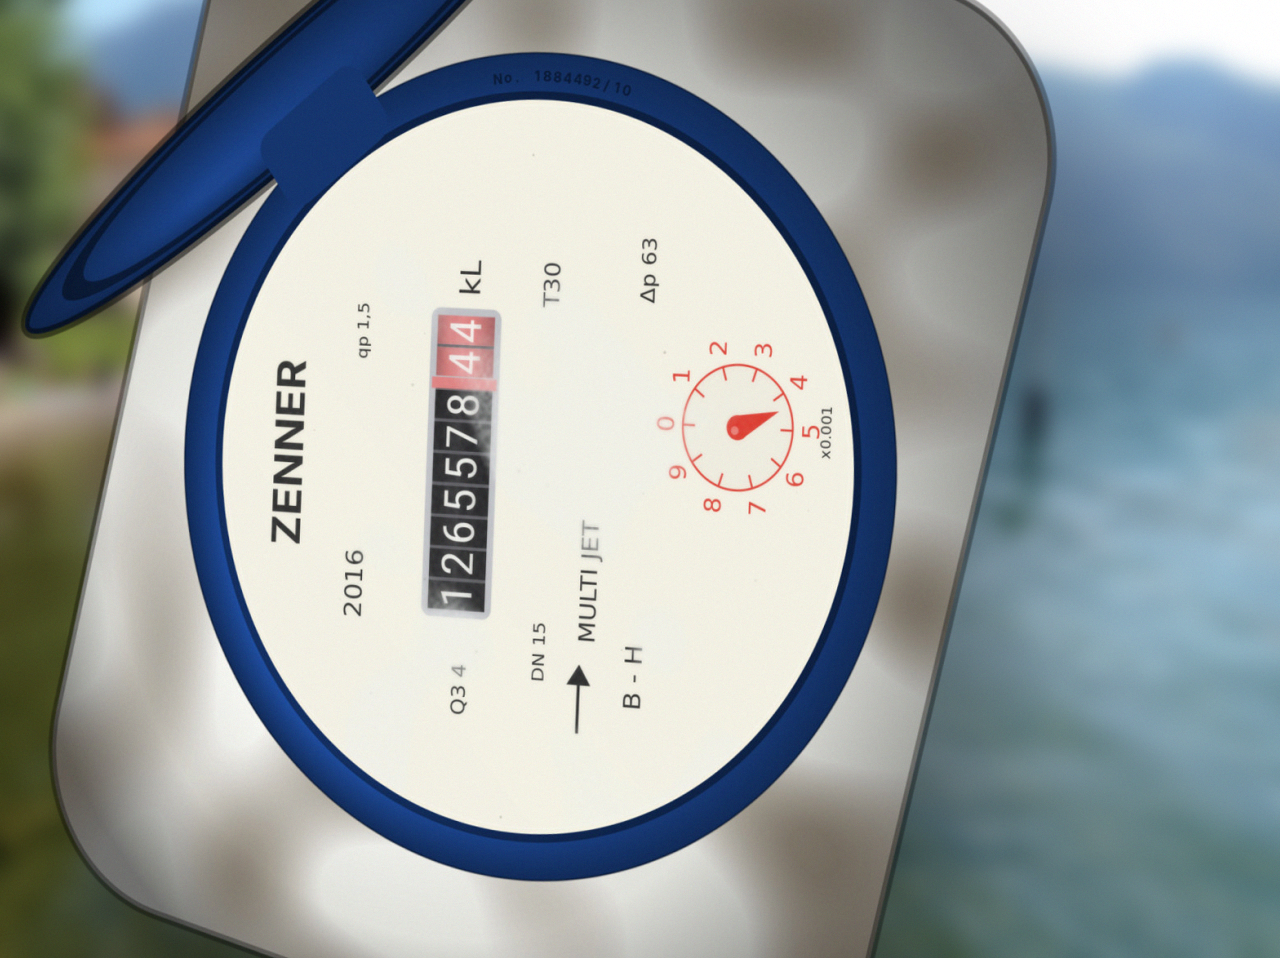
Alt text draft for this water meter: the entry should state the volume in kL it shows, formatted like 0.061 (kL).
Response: 1265578.444 (kL)
